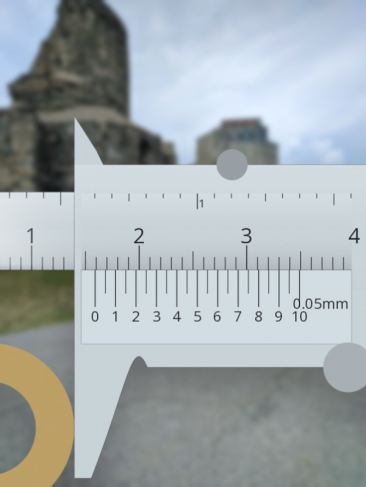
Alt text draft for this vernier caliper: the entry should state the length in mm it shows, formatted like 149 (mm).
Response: 15.9 (mm)
